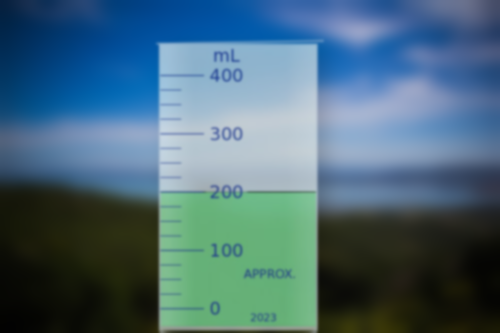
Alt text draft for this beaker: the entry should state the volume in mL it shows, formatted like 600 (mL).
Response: 200 (mL)
